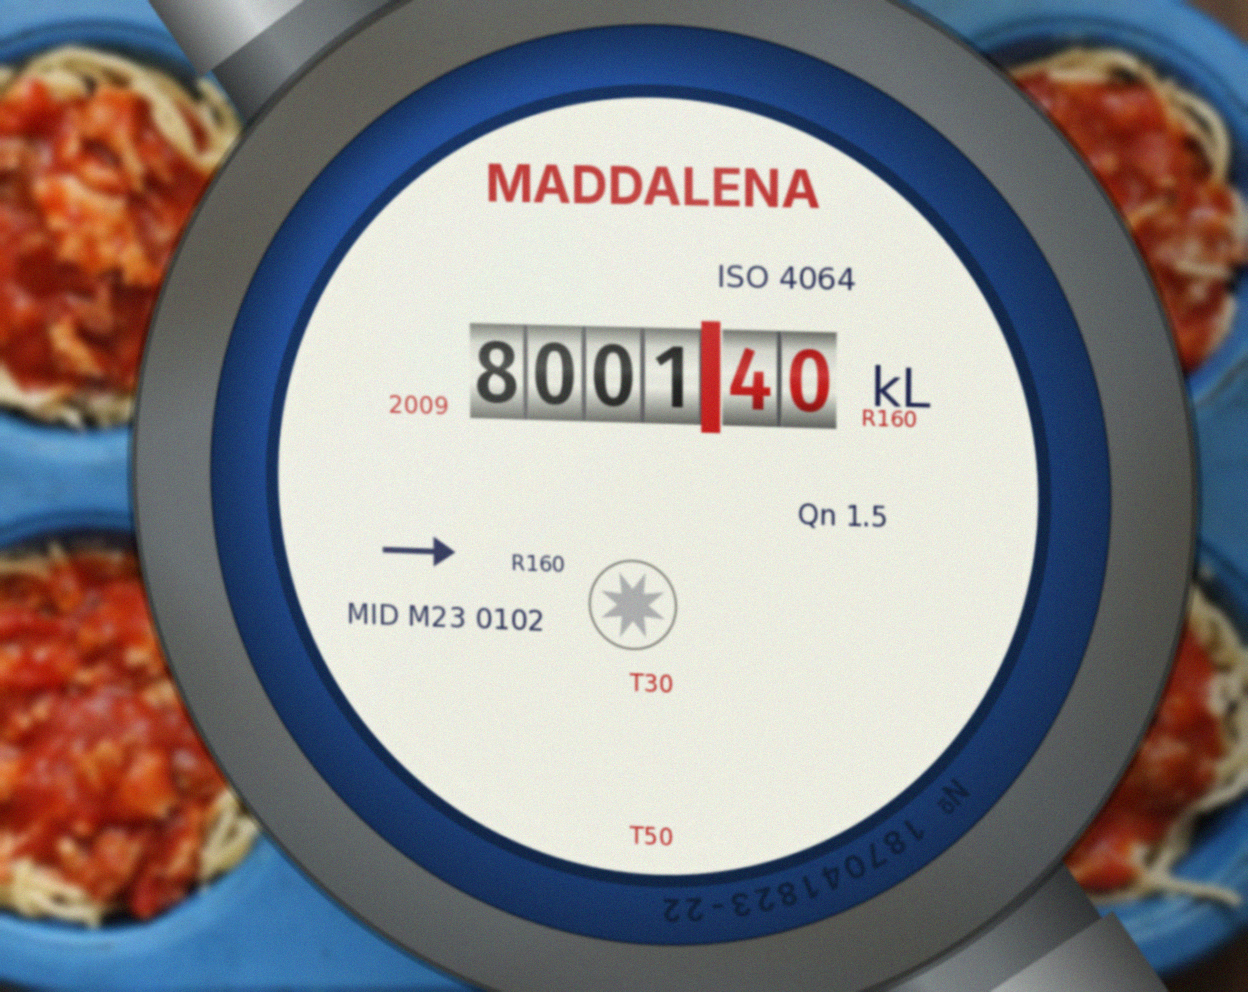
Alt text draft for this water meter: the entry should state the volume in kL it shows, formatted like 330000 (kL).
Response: 8001.40 (kL)
